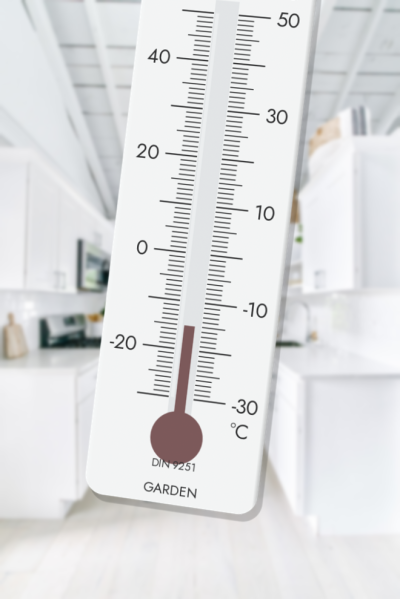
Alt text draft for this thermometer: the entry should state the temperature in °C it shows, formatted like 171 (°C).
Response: -15 (°C)
